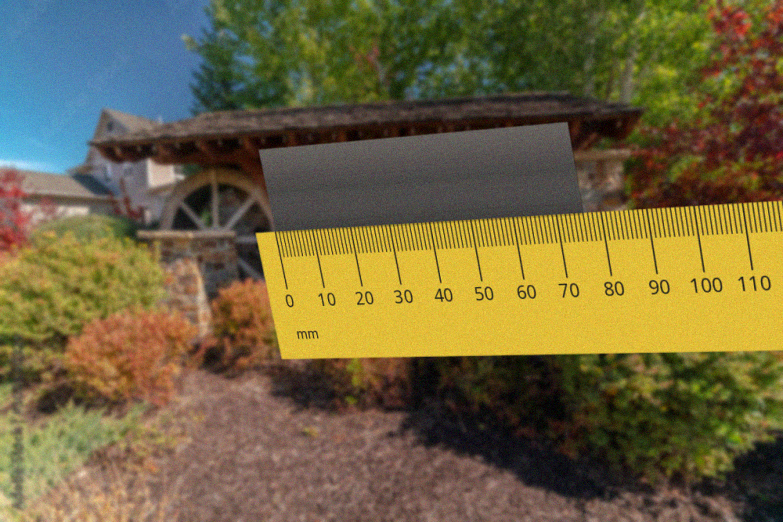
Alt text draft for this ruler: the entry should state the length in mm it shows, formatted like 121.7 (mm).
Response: 76 (mm)
